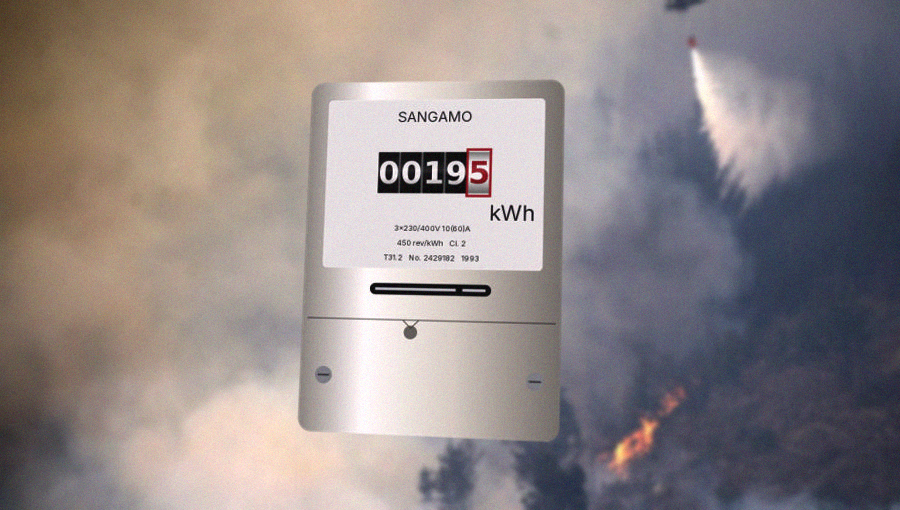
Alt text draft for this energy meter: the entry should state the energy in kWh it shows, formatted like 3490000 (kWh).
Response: 19.5 (kWh)
